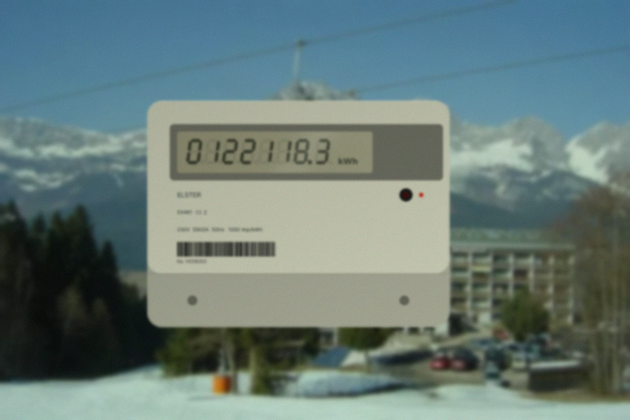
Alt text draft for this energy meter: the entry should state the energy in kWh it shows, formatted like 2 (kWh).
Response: 122118.3 (kWh)
